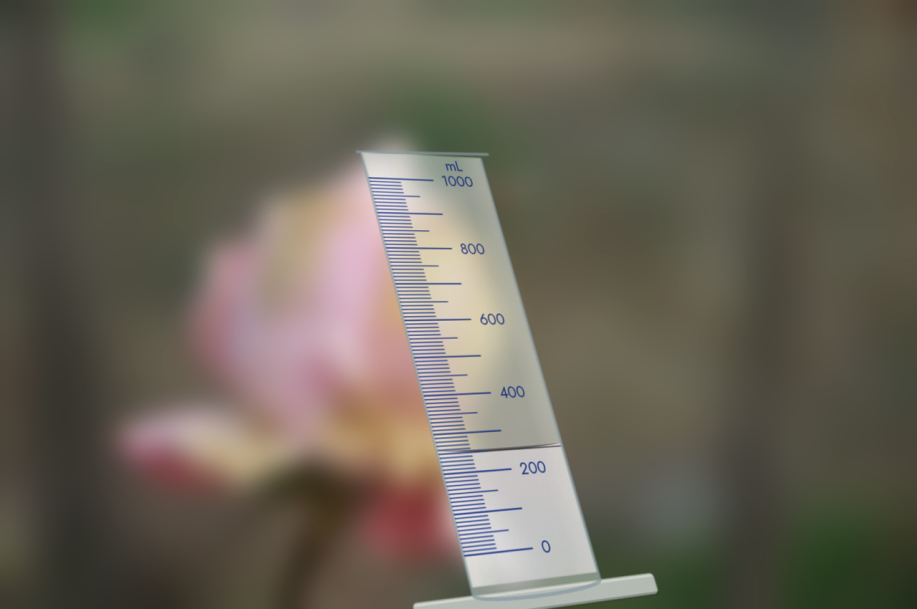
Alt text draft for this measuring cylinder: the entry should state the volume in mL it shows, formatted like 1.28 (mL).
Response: 250 (mL)
